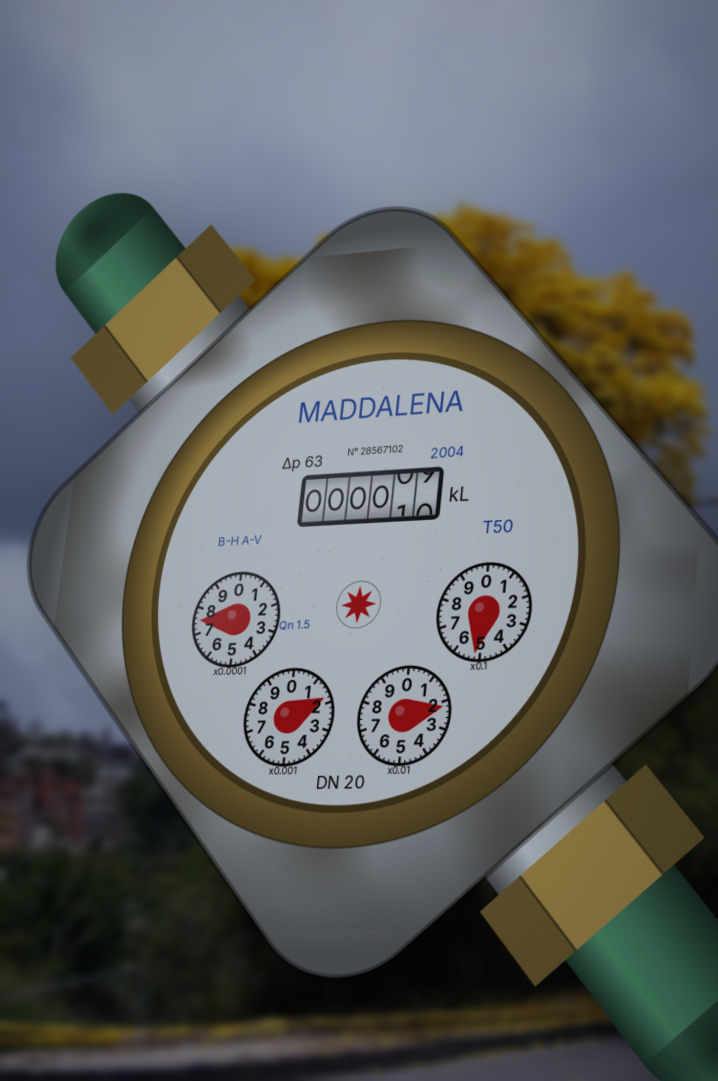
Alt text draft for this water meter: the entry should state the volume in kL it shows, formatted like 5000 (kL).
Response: 9.5217 (kL)
